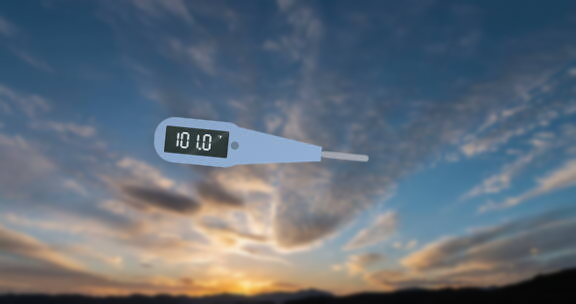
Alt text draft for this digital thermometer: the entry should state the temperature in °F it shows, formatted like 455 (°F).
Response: 101.0 (°F)
